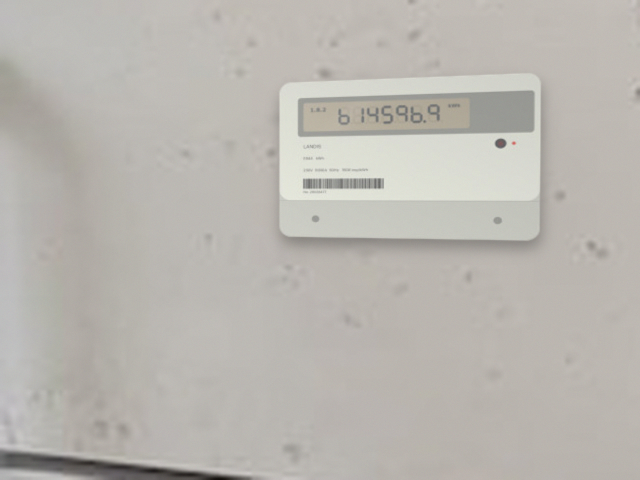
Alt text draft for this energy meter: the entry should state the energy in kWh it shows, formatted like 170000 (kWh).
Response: 614596.9 (kWh)
